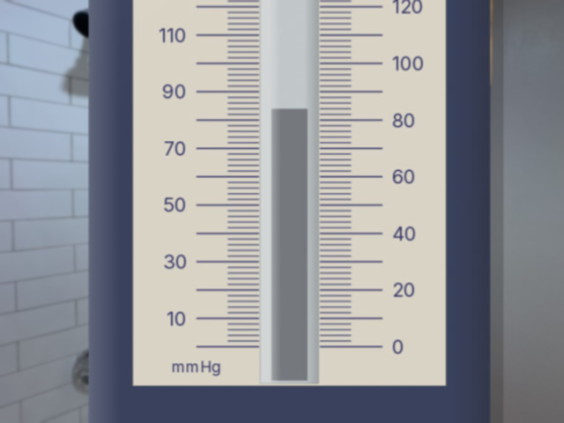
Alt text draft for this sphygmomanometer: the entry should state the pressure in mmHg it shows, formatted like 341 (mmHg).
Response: 84 (mmHg)
